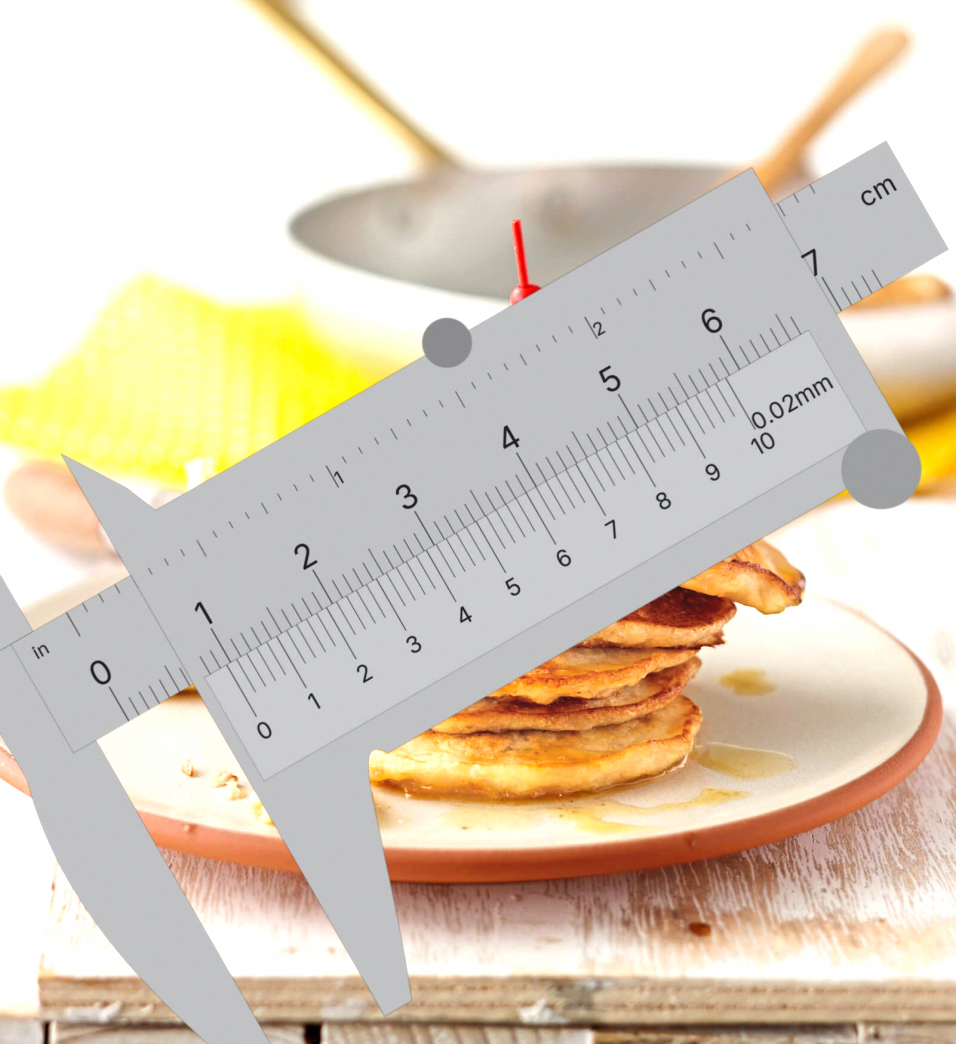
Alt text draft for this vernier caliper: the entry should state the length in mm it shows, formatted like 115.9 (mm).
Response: 9.6 (mm)
